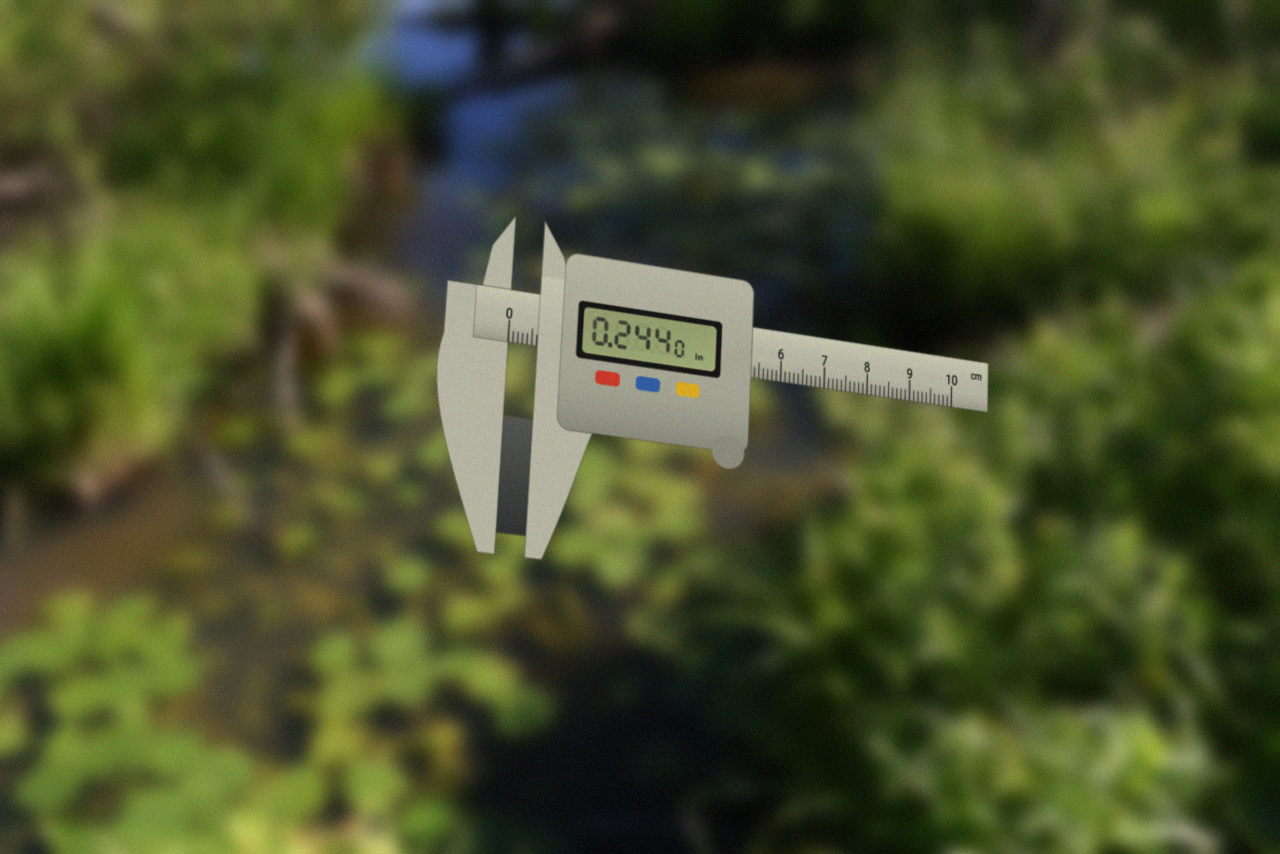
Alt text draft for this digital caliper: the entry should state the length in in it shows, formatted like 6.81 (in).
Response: 0.2440 (in)
